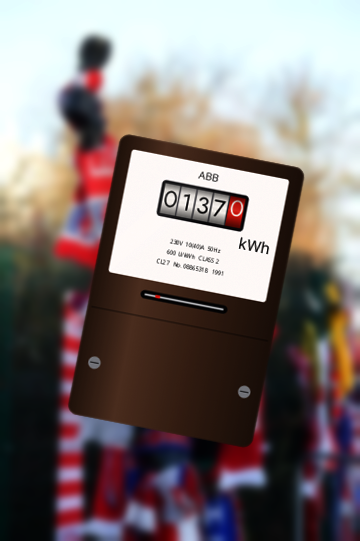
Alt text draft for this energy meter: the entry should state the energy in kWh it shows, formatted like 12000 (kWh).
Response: 137.0 (kWh)
